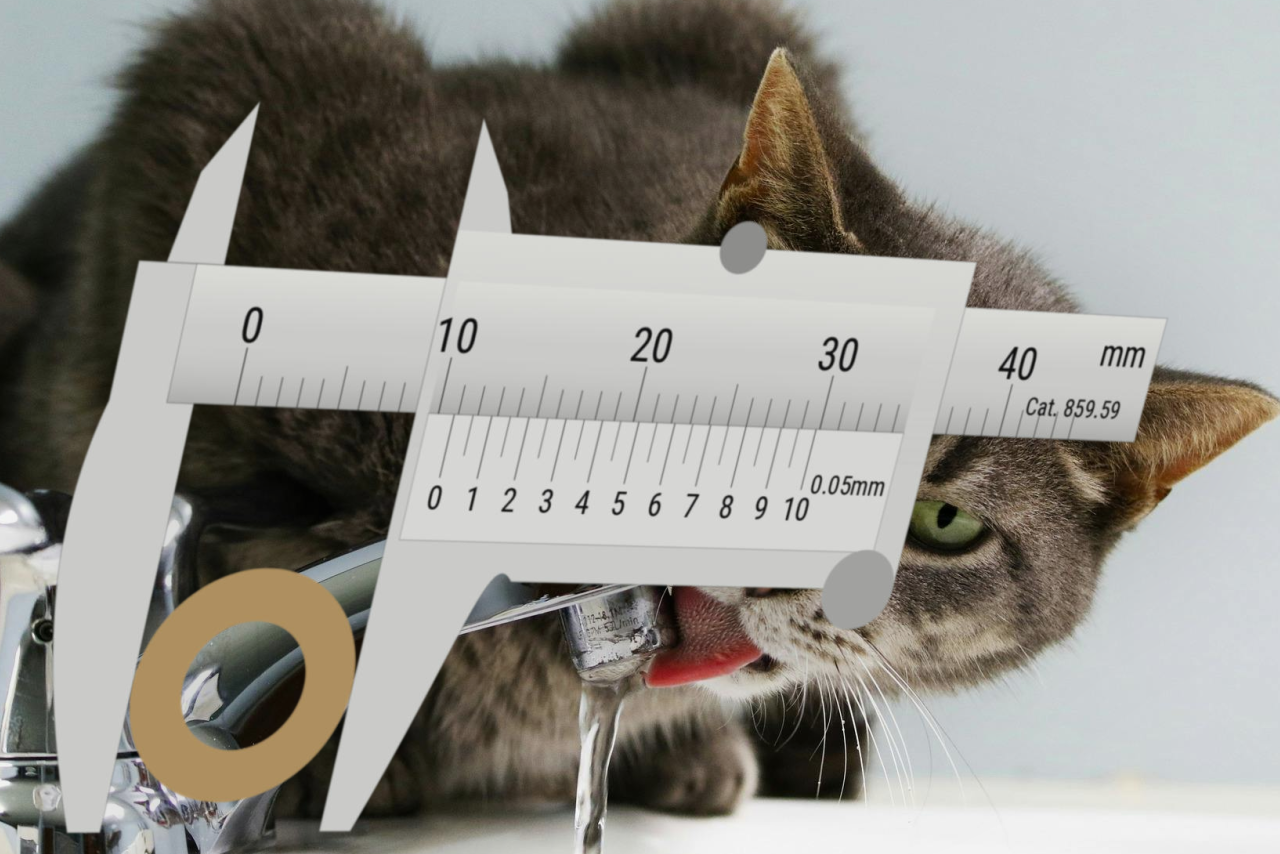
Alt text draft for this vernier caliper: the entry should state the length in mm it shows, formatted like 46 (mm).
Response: 10.8 (mm)
